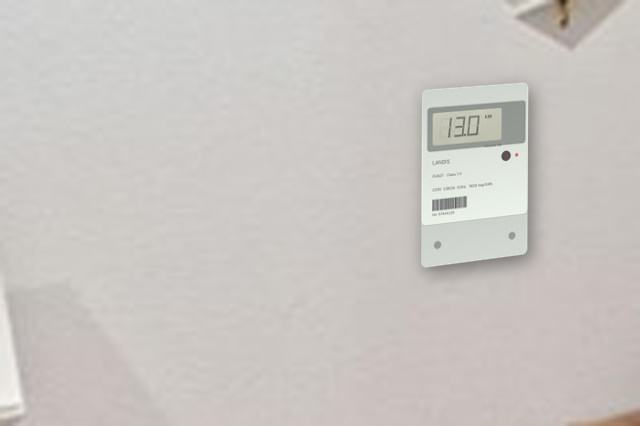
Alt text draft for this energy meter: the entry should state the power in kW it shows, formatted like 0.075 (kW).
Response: 13.0 (kW)
